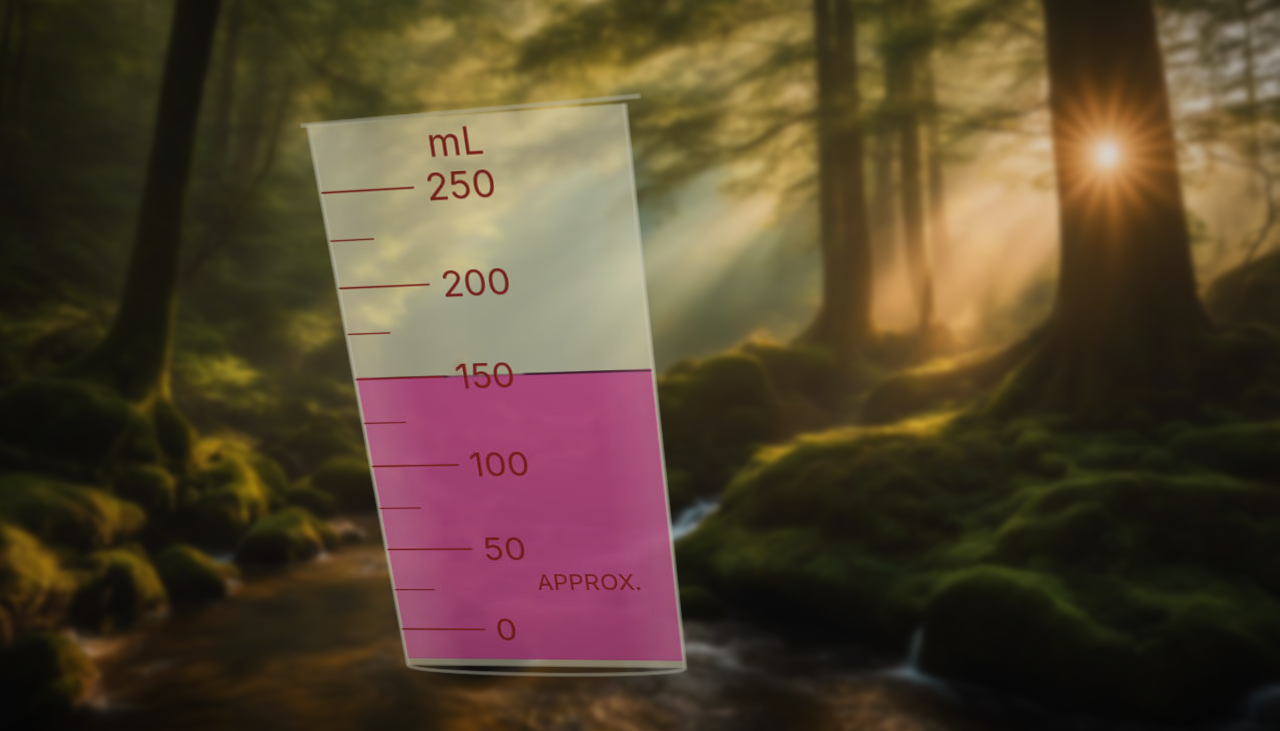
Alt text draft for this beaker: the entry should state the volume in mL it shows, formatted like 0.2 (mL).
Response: 150 (mL)
